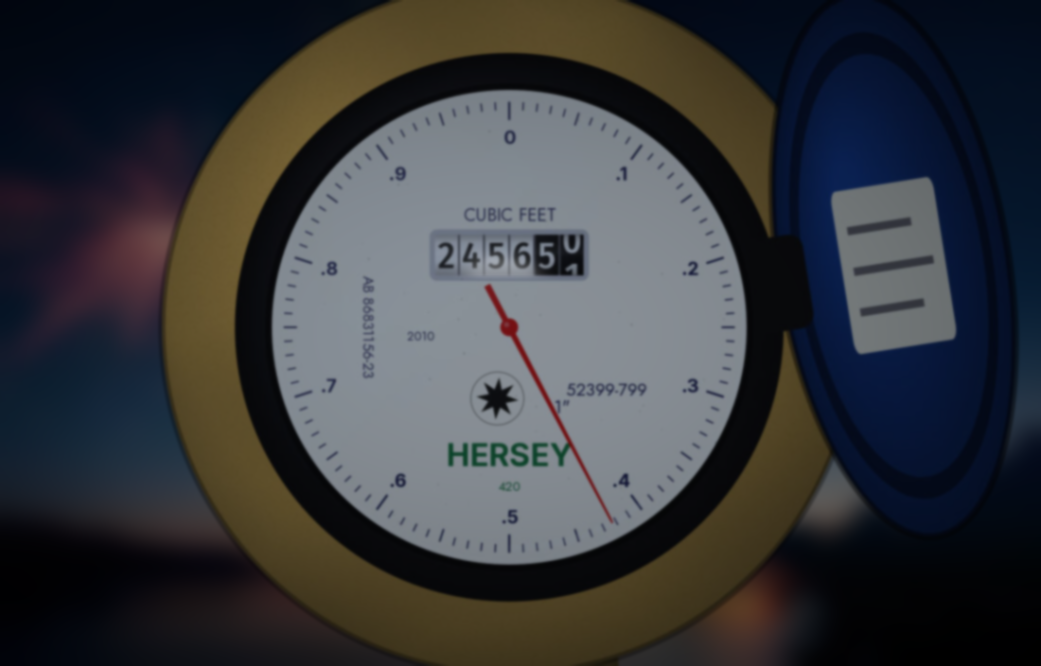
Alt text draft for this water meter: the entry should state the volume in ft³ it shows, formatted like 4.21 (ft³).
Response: 245650.42 (ft³)
